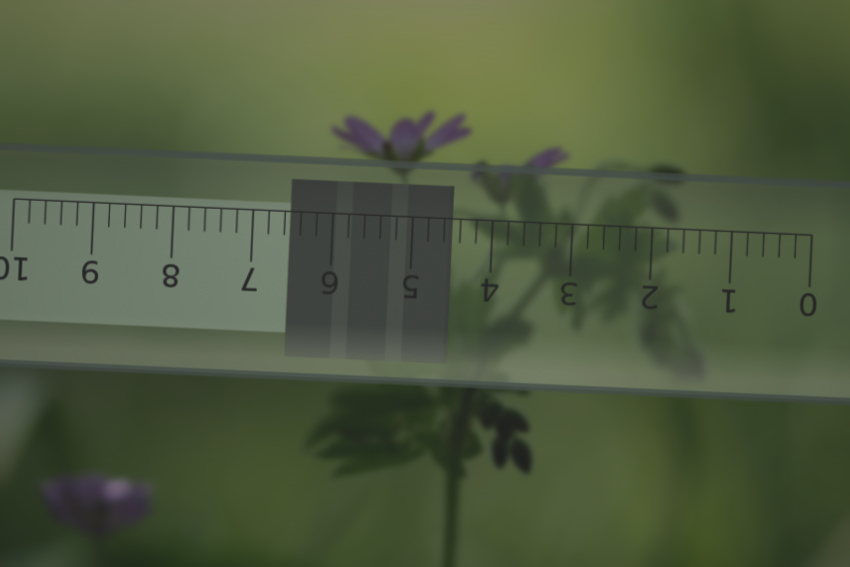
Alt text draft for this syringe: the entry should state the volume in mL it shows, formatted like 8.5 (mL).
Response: 4.5 (mL)
